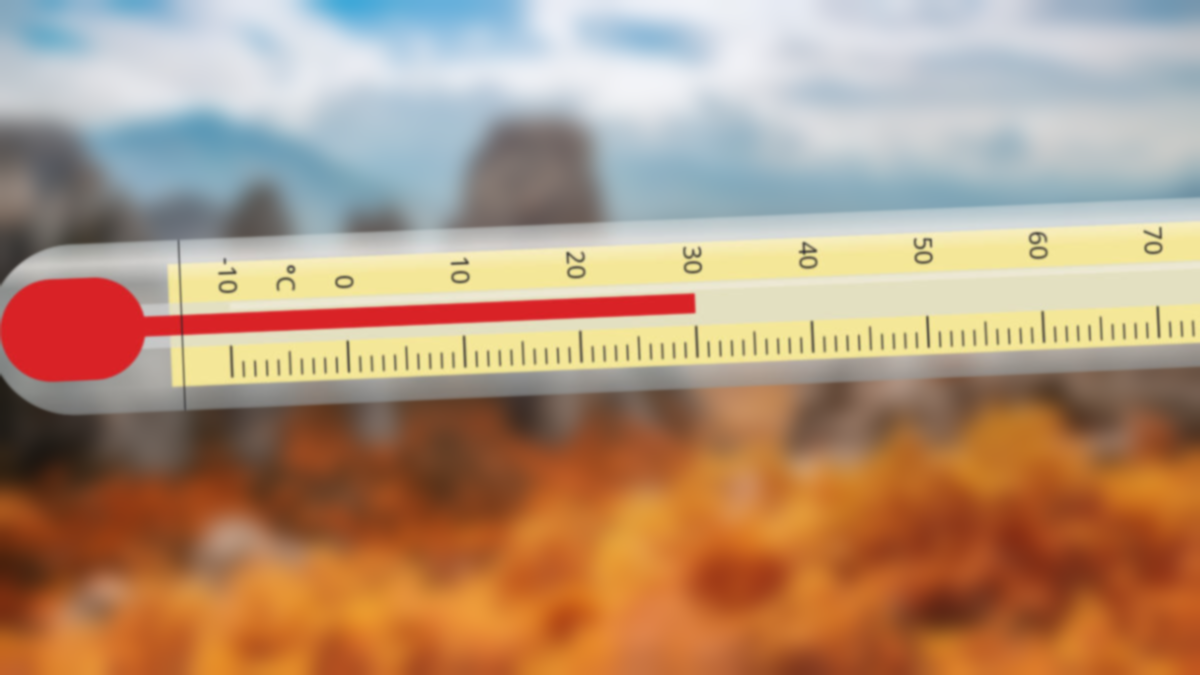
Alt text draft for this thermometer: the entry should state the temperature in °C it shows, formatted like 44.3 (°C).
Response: 30 (°C)
